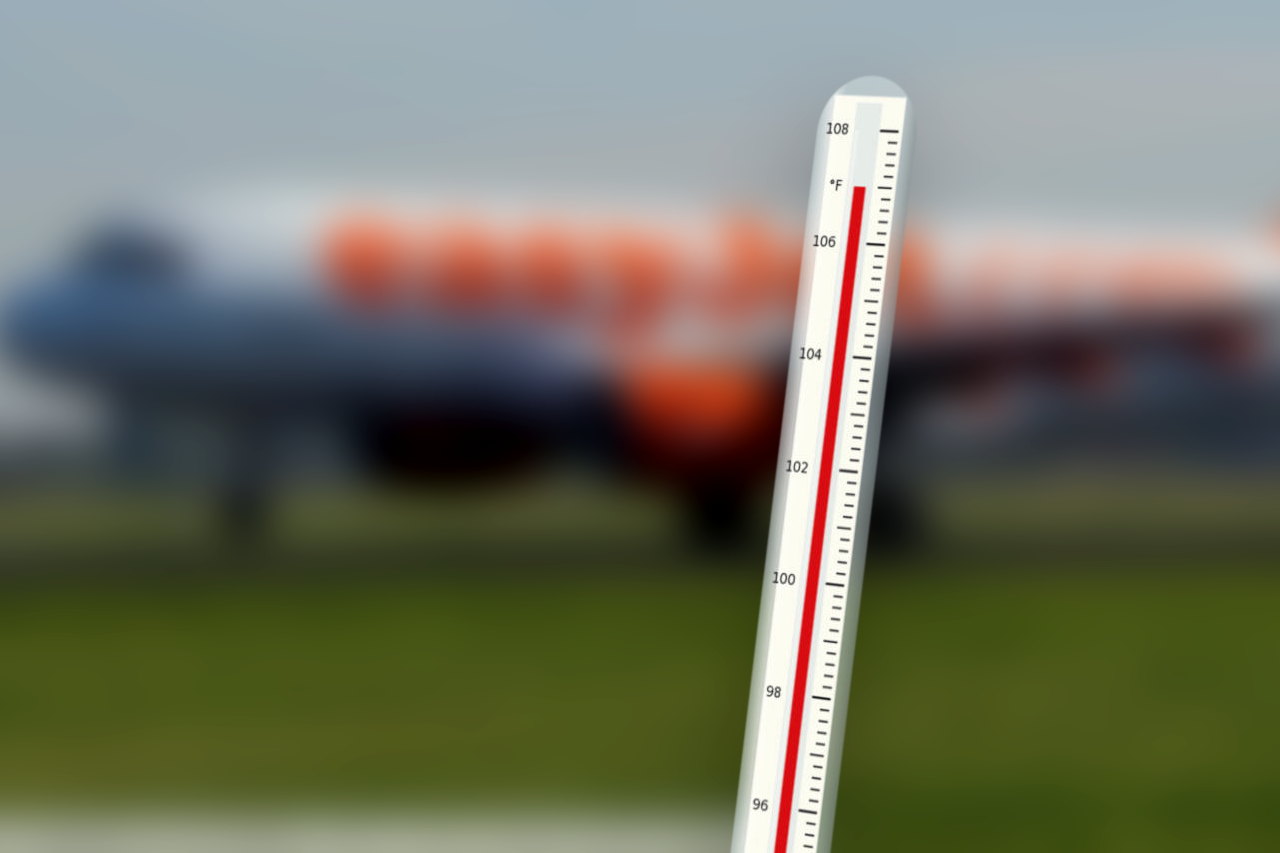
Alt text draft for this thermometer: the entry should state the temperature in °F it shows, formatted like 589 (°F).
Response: 107 (°F)
